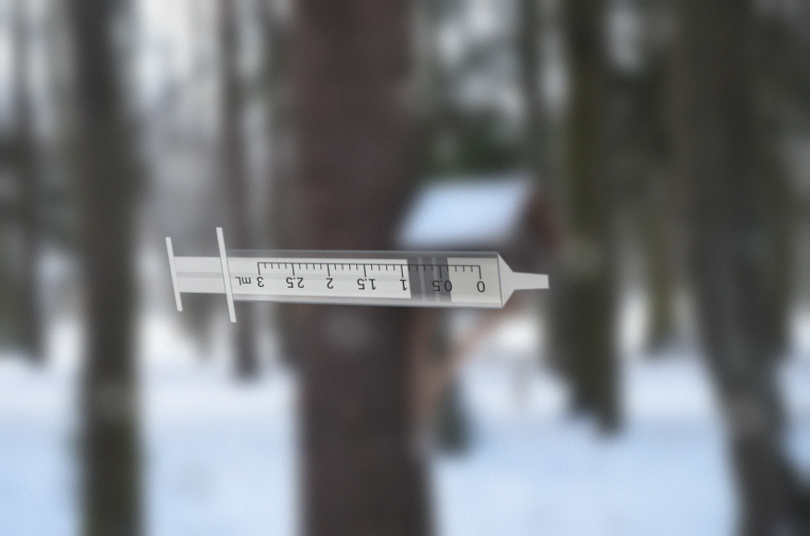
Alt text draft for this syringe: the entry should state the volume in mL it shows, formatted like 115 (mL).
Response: 0.4 (mL)
